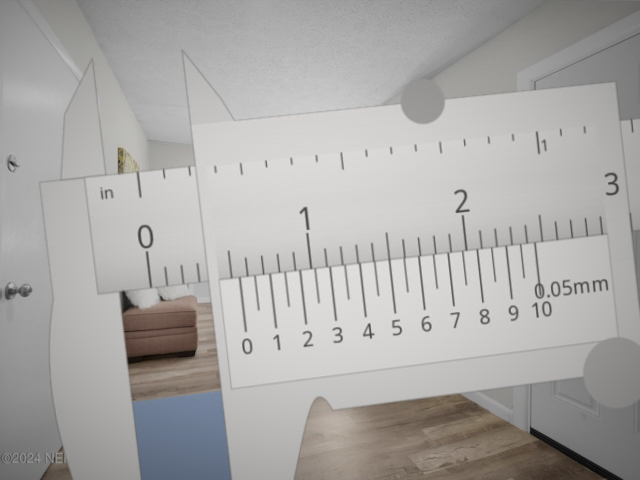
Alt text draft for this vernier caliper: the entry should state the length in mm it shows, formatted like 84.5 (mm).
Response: 5.5 (mm)
